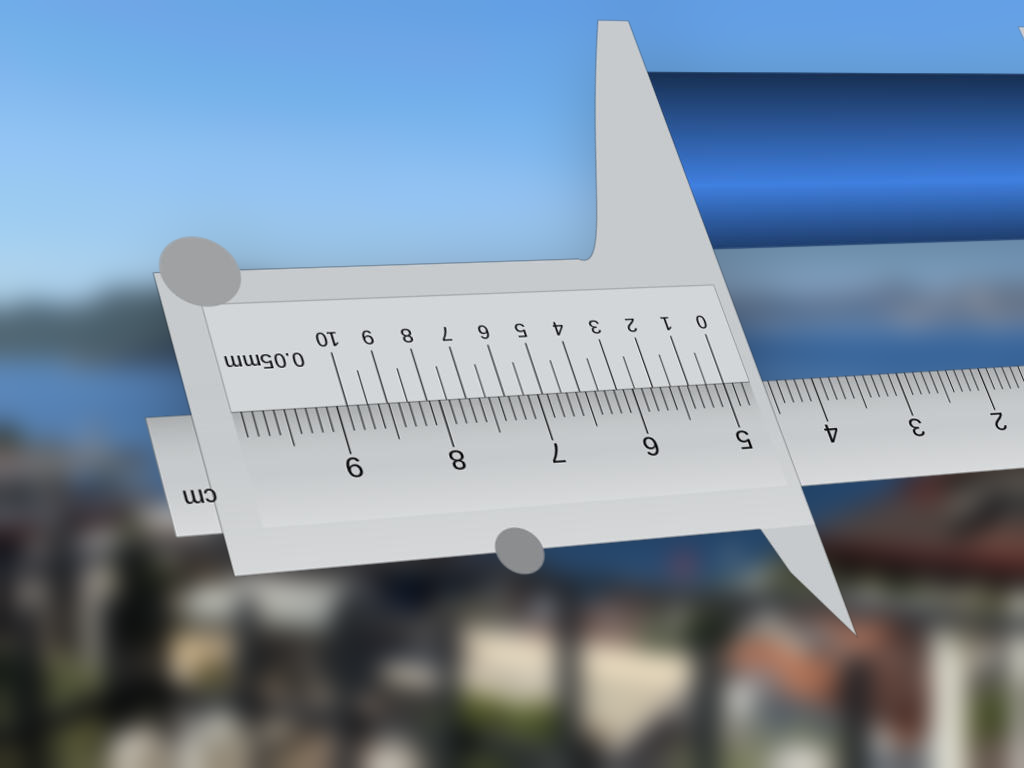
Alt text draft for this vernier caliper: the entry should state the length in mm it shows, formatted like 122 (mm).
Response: 50.0 (mm)
